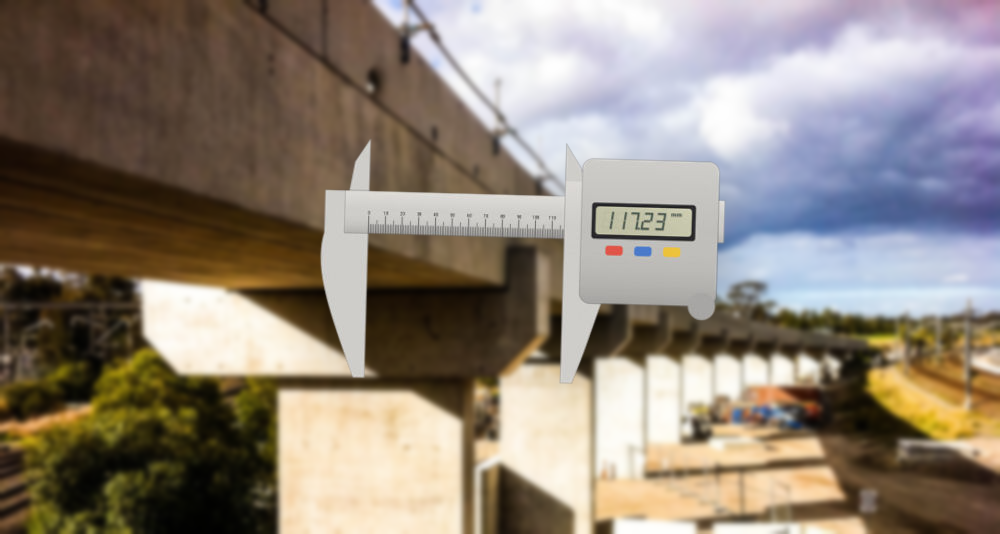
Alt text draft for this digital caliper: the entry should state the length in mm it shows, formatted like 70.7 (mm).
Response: 117.23 (mm)
